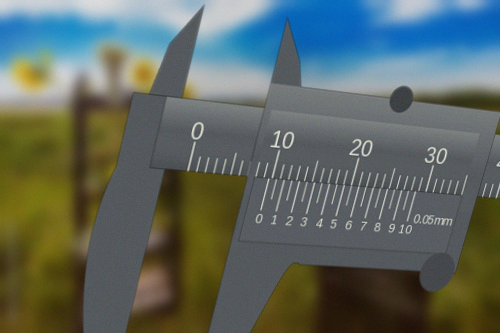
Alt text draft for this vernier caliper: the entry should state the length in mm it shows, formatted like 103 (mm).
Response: 9.6 (mm)
